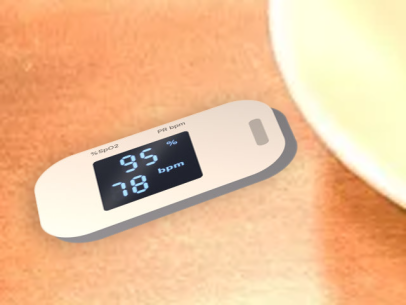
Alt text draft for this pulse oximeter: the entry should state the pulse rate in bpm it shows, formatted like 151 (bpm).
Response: 78 (bpm)
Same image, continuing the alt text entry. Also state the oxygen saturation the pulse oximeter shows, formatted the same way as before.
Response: 95 (%)
